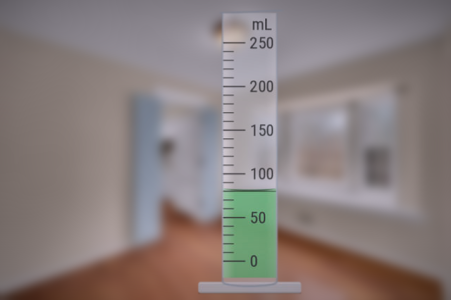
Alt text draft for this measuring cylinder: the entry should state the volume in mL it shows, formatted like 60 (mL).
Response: 80 (mL)
